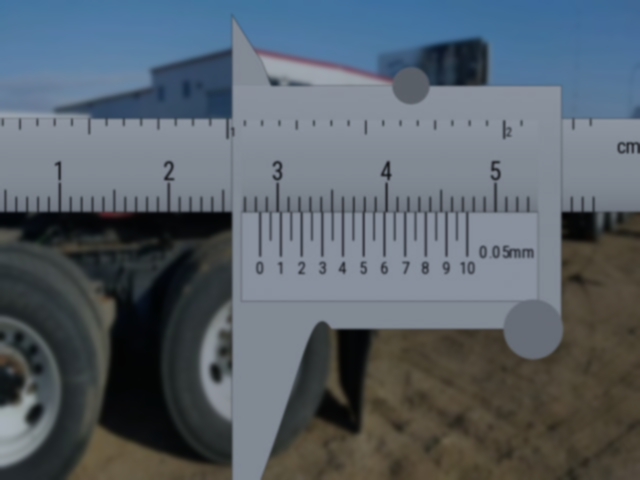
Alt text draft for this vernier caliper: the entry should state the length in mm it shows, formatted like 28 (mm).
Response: 28.4 (mm)
